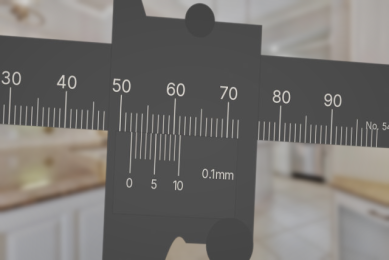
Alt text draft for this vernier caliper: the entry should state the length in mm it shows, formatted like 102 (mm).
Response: 52.2 (mm)
